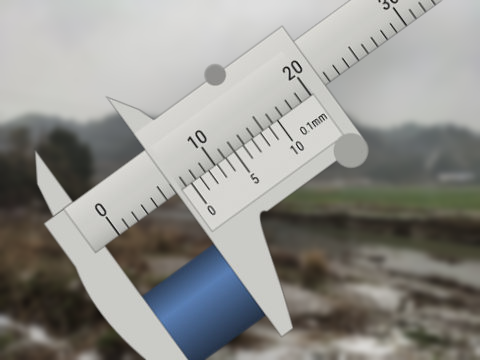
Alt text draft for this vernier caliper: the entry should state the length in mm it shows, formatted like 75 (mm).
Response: 7.5 (mm)
